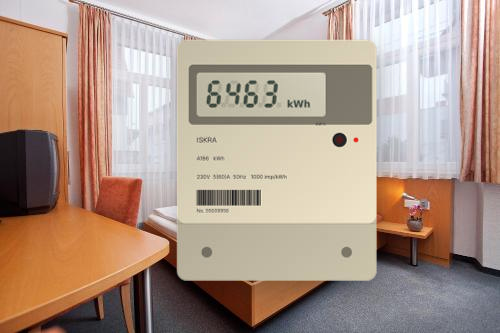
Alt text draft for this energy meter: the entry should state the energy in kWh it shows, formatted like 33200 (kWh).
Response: 6463 (kWh)
